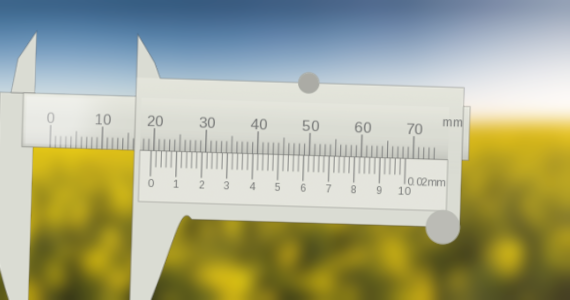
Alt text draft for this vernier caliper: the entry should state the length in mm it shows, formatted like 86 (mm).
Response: 19.5 (mm)
